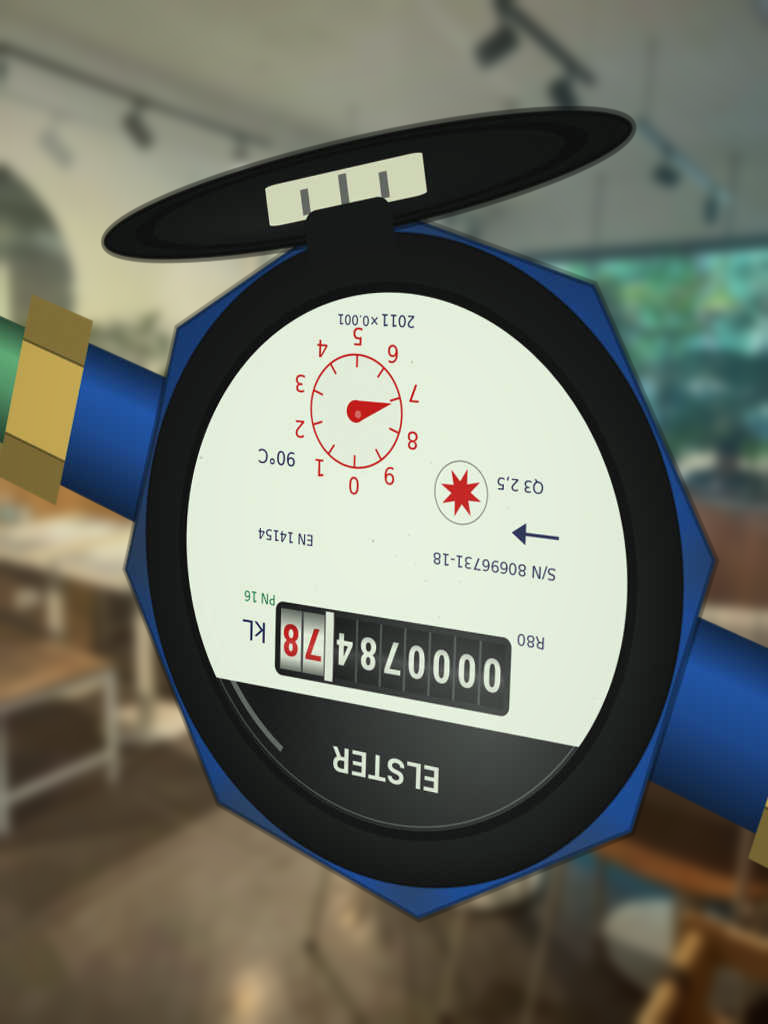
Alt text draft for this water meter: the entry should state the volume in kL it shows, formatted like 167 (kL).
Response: 784.787 (kL)
